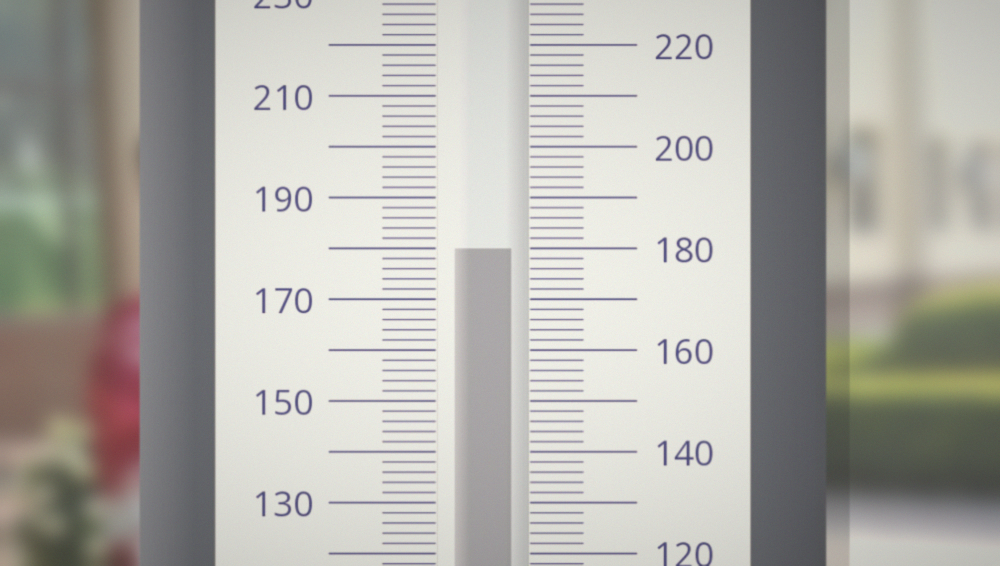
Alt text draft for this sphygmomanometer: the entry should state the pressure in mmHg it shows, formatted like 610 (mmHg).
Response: 180 (mmHg)
